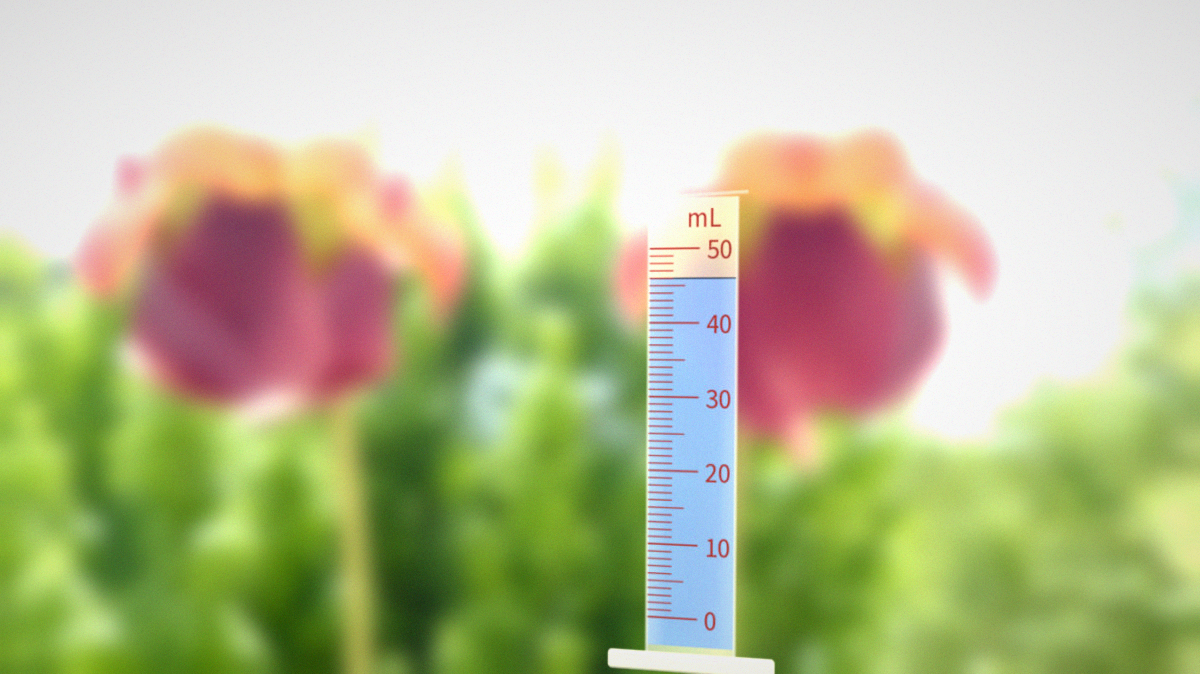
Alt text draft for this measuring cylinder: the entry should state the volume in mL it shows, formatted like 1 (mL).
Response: 46 (mL)
